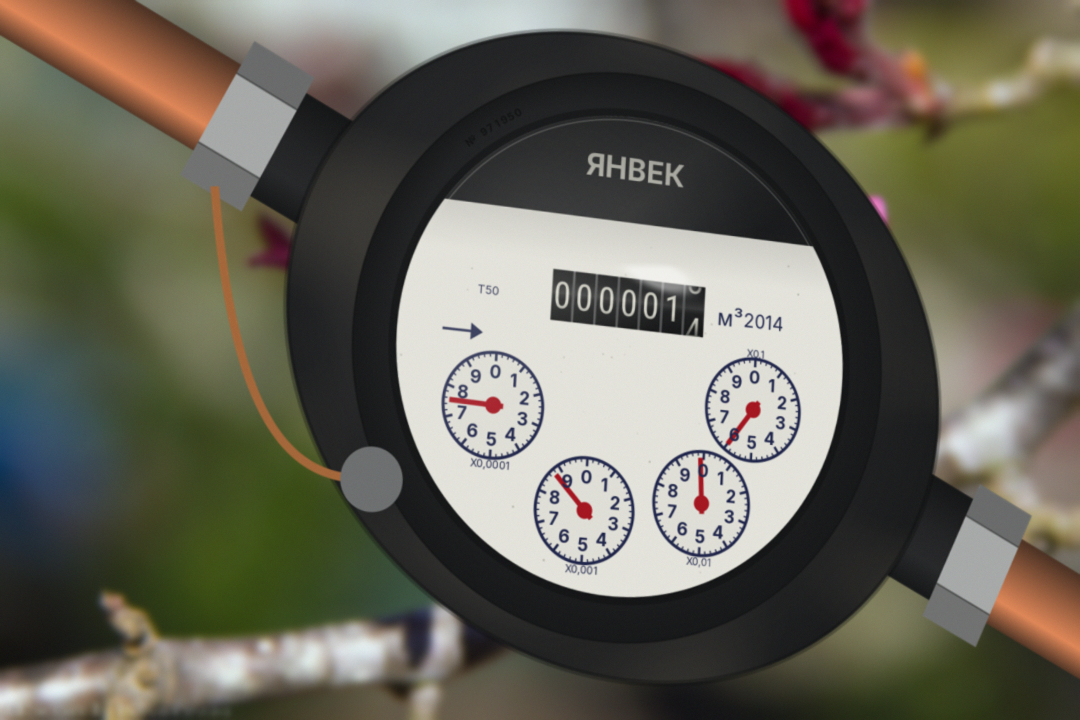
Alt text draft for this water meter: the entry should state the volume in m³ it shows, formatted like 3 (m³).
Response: 13.5987 (m³)
